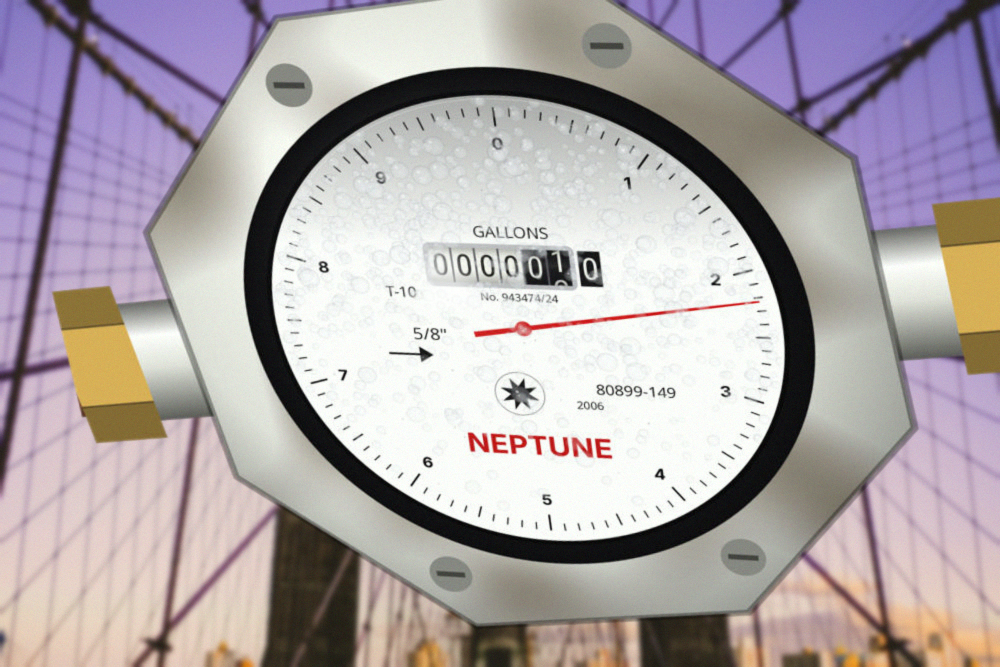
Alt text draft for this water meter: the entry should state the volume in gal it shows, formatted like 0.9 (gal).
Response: 12.2 (gal)
